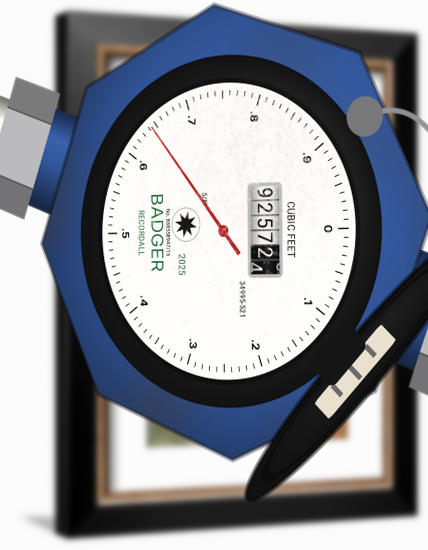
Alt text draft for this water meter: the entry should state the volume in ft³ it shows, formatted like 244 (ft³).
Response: 925723.64 (ft³)
